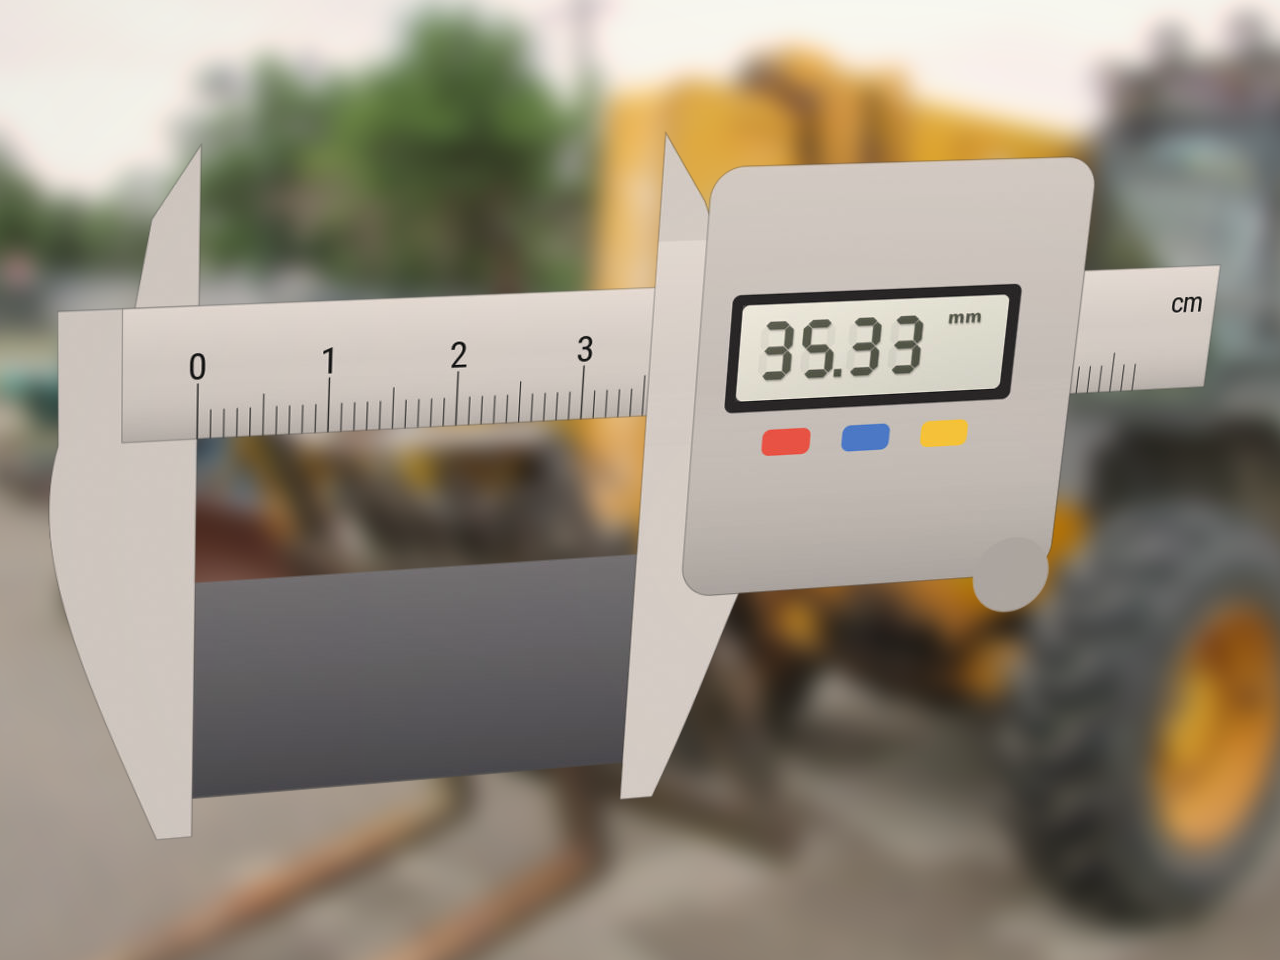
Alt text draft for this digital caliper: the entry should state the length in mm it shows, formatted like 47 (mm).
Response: 35.33 (mm)
